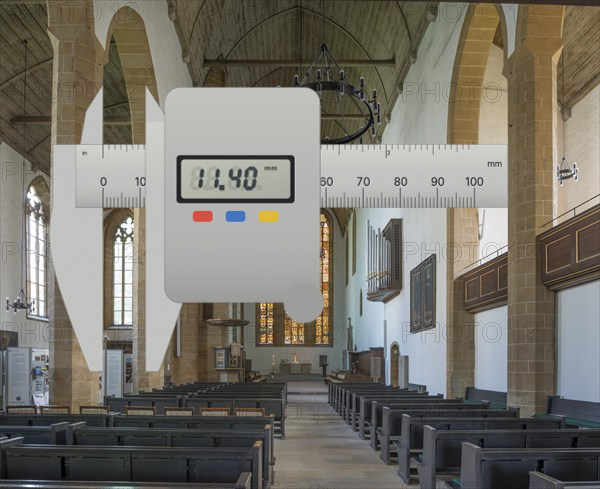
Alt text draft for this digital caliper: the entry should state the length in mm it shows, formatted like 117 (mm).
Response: 11.40 (mm)
